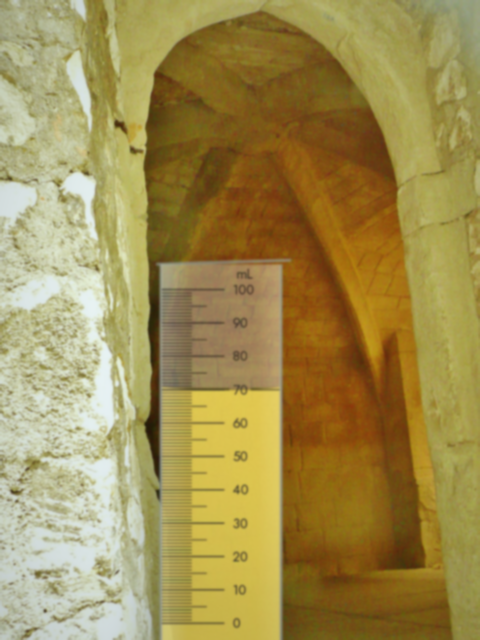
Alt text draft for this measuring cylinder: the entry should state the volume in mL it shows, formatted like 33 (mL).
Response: 70 (mL)
